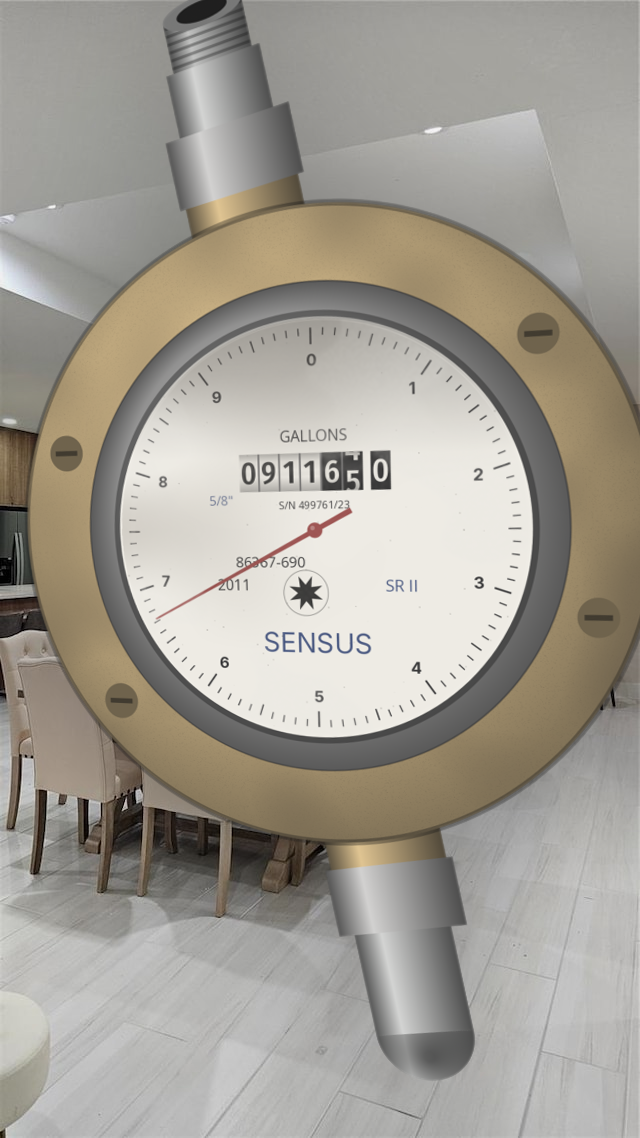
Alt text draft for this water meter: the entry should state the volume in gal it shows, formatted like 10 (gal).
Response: 911646.7 (gal)
